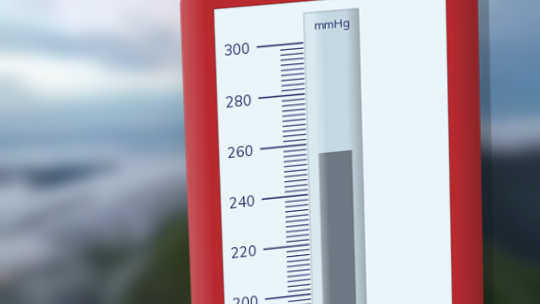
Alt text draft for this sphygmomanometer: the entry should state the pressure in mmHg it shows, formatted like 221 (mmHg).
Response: 256 (mmHg)
